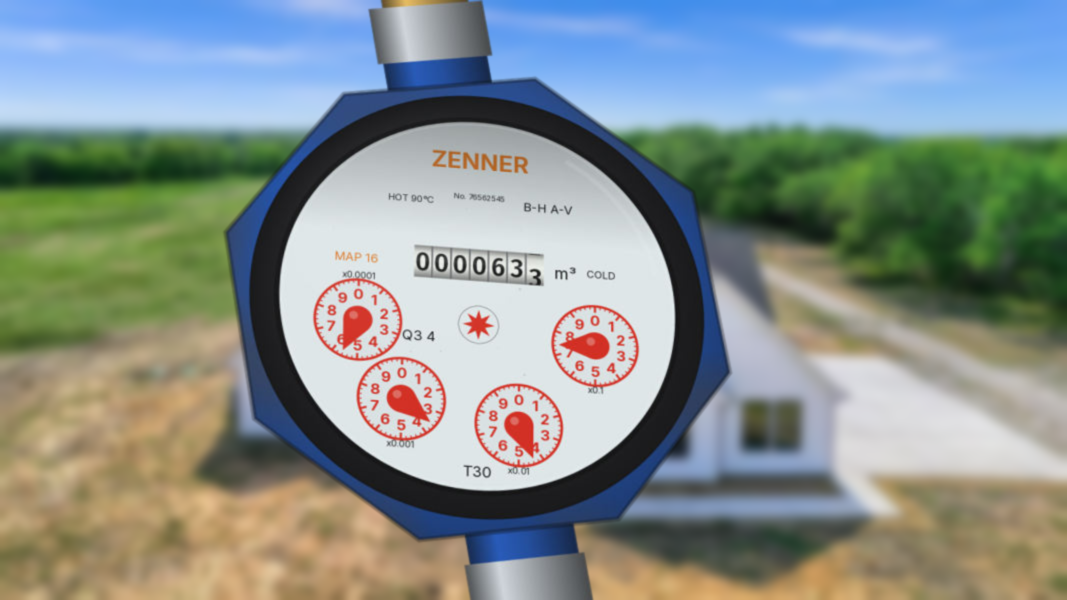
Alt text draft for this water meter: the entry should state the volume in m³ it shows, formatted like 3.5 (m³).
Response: 632.7435 (m³)
